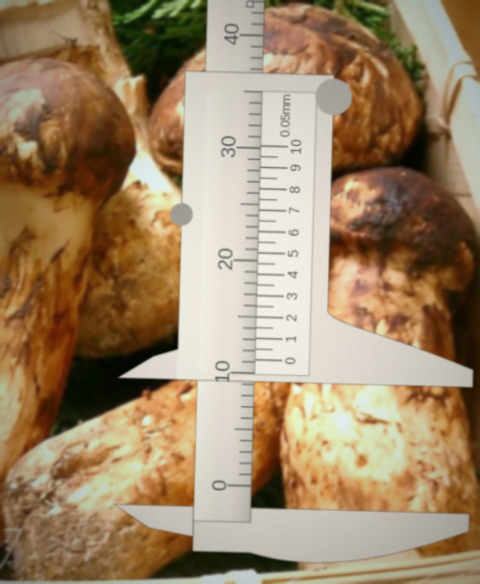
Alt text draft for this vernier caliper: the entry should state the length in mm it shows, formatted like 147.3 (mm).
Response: 11.2 (mm)
